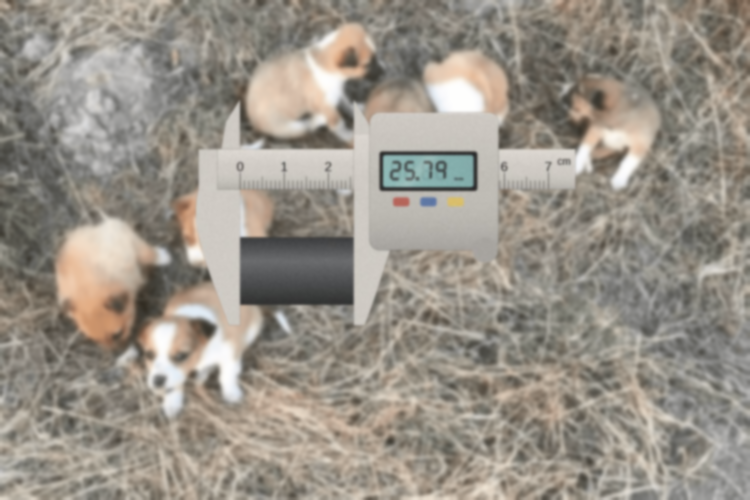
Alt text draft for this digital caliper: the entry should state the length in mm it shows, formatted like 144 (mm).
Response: 25.79 (mm)
